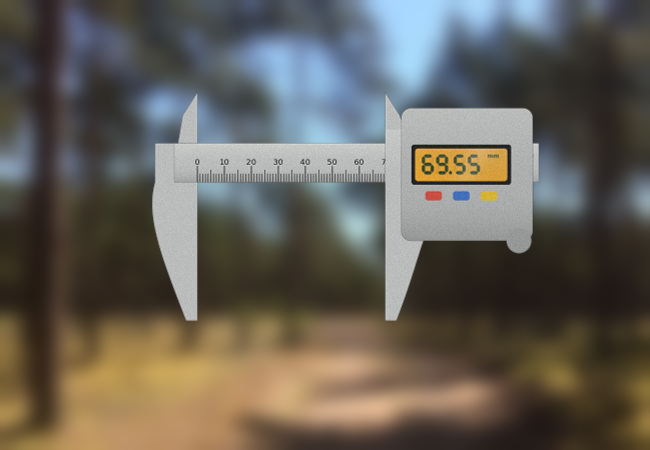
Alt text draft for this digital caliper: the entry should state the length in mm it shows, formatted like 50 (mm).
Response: 69.55 (mm)
